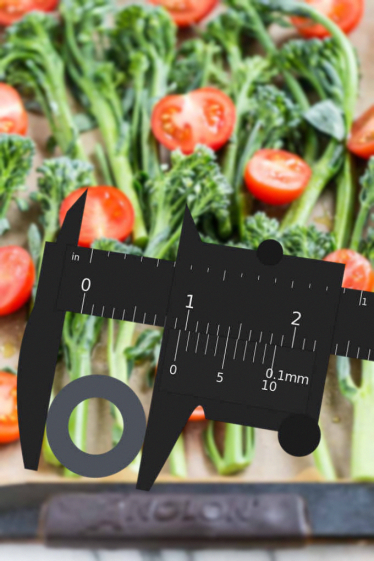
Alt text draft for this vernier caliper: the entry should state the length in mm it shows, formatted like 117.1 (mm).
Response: 9.5 (mm)
